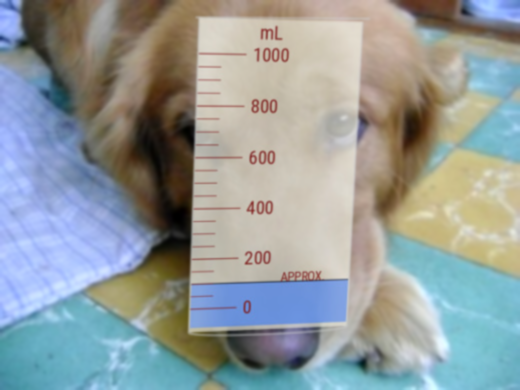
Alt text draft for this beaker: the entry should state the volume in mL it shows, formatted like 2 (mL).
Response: 100 (mL)
